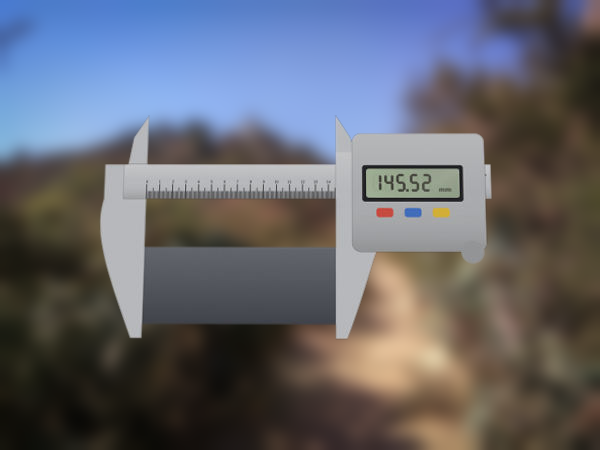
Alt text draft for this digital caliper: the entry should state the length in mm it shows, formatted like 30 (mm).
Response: 145.52 (mm)
